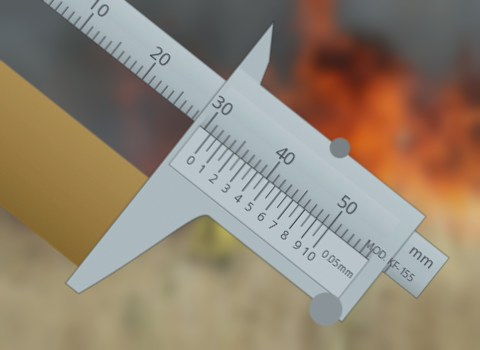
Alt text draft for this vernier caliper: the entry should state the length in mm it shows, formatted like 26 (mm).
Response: 31.0 (mm)
